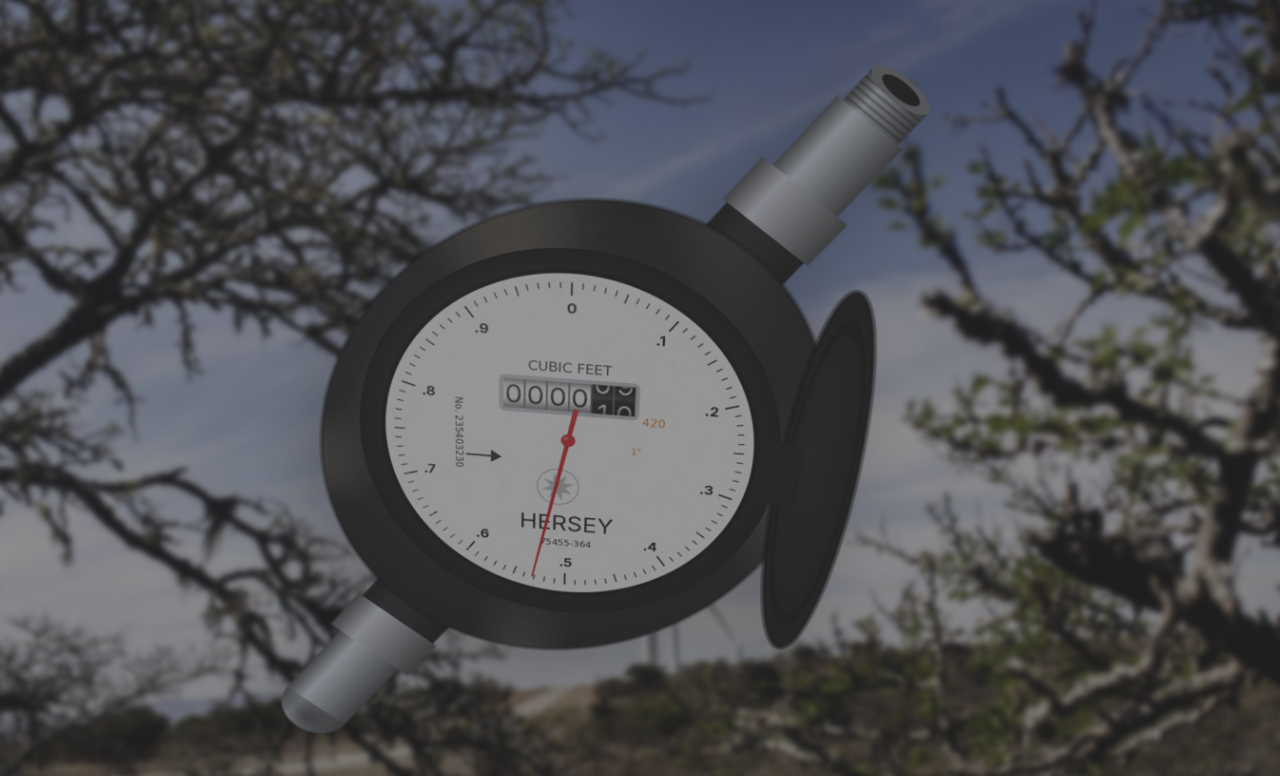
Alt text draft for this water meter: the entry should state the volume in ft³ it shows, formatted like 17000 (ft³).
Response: 9.53 (ft³)
